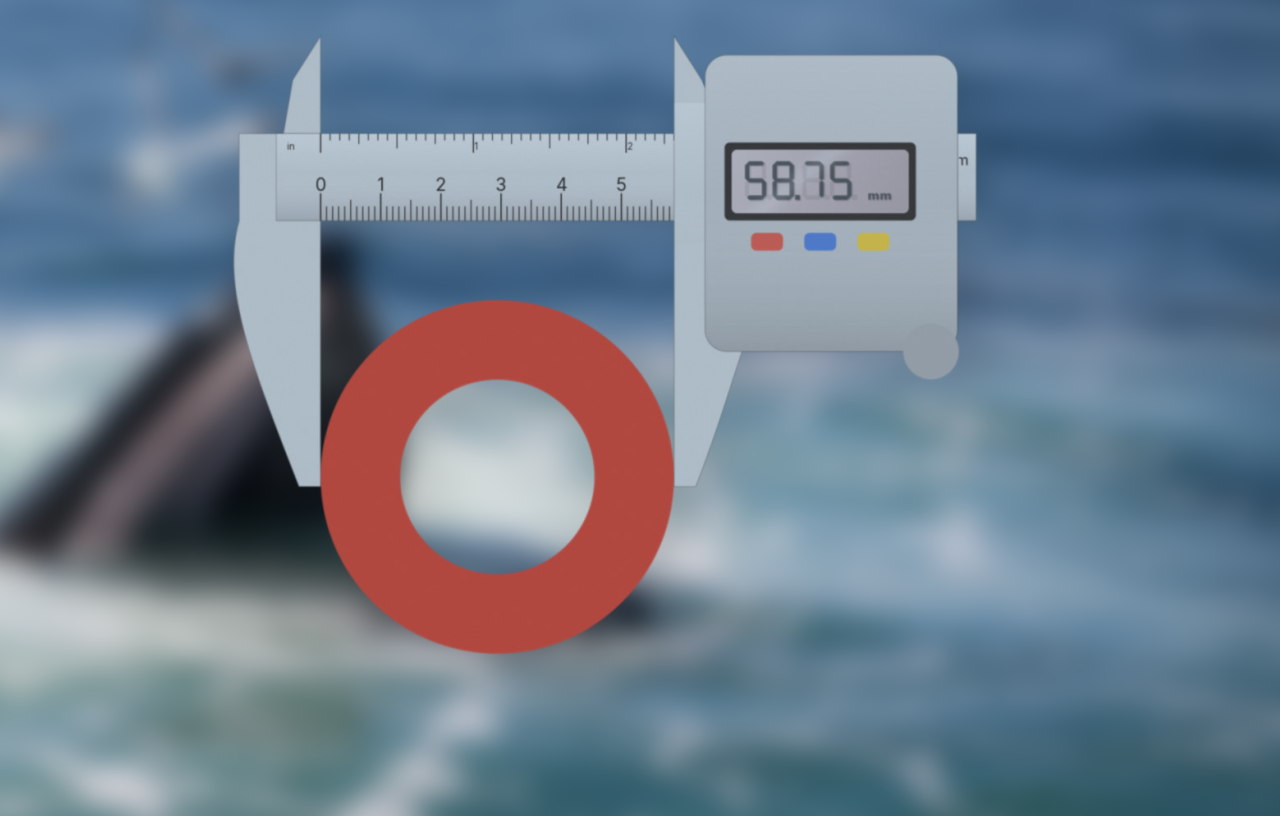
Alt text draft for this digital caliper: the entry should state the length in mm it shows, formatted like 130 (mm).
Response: 58.75 (mm)
